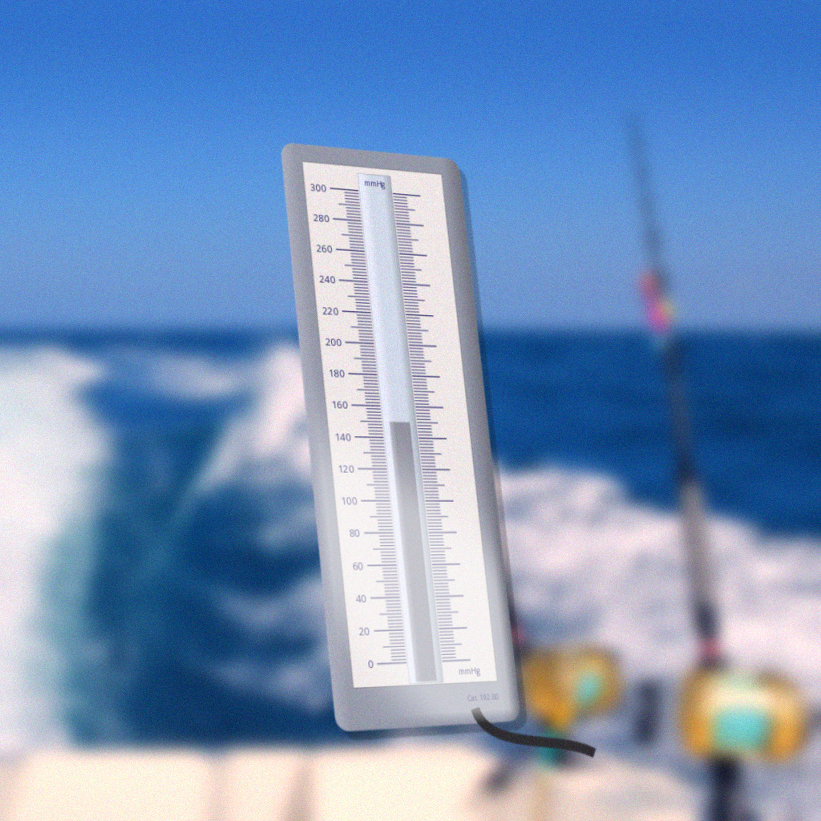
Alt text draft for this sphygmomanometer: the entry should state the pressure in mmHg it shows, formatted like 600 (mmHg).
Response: 150 (mmHg)
